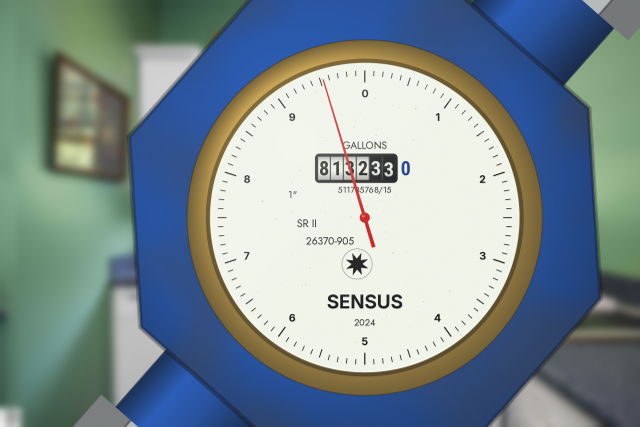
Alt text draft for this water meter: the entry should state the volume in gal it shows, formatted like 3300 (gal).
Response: 8132329.5 (gal)
